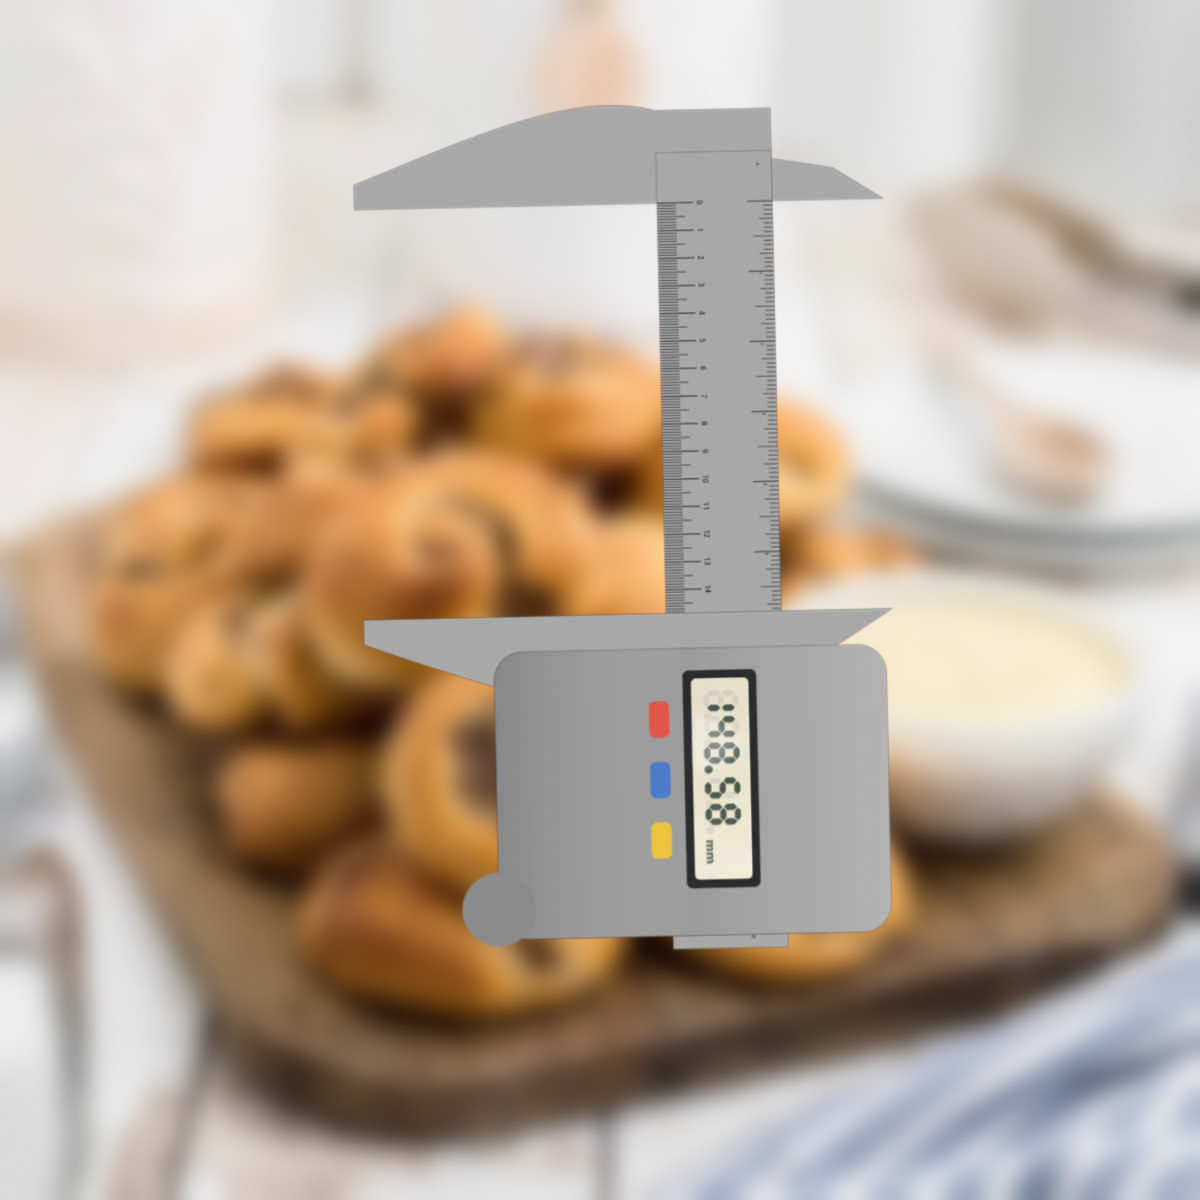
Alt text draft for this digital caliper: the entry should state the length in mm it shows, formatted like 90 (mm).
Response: 148.58 (mm)
